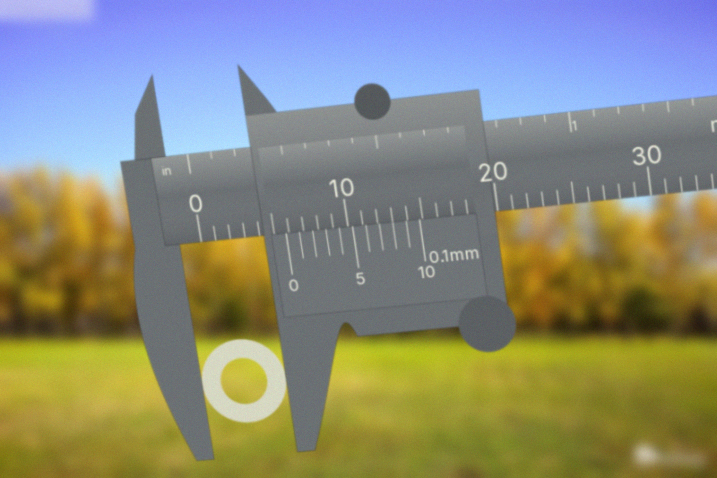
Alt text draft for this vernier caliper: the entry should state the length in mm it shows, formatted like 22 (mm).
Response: 5.8 (mm)
